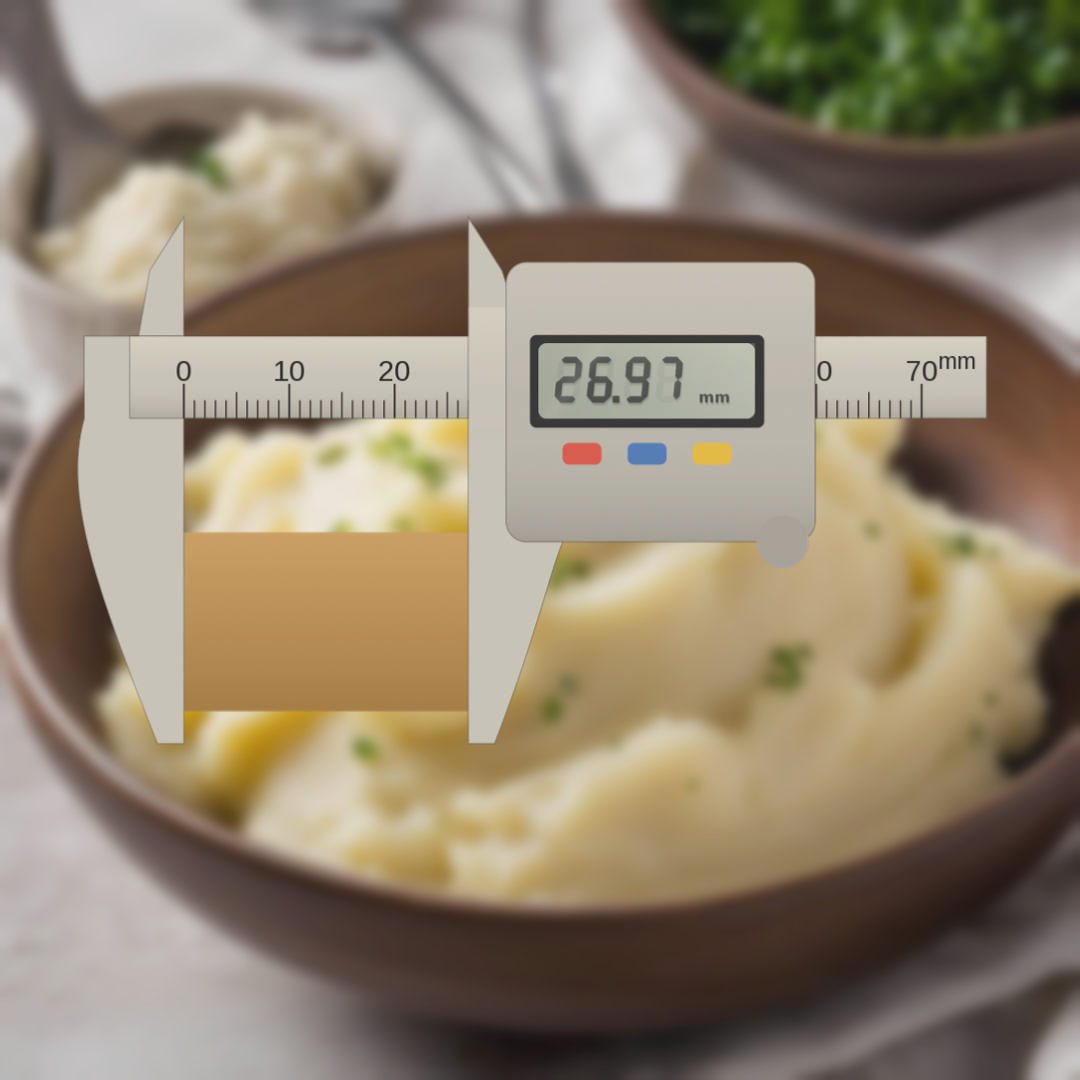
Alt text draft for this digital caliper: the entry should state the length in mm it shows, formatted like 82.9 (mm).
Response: 26.97 (mm)
